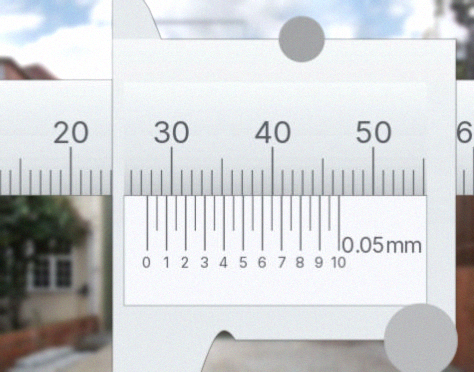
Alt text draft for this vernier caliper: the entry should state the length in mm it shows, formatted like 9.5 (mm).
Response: 27.6 (mm)
